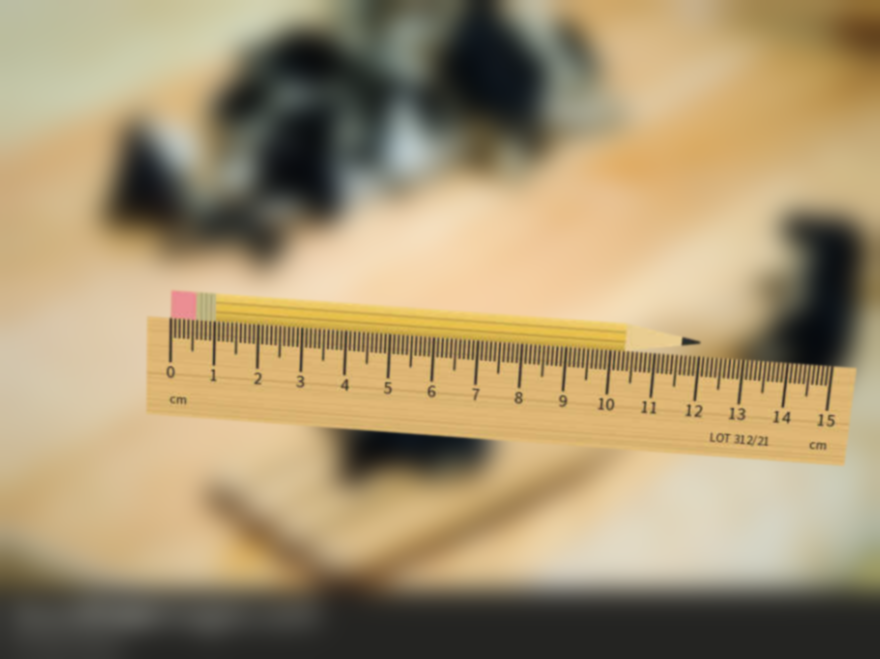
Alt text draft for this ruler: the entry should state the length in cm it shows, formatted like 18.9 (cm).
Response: 12 (cm)
